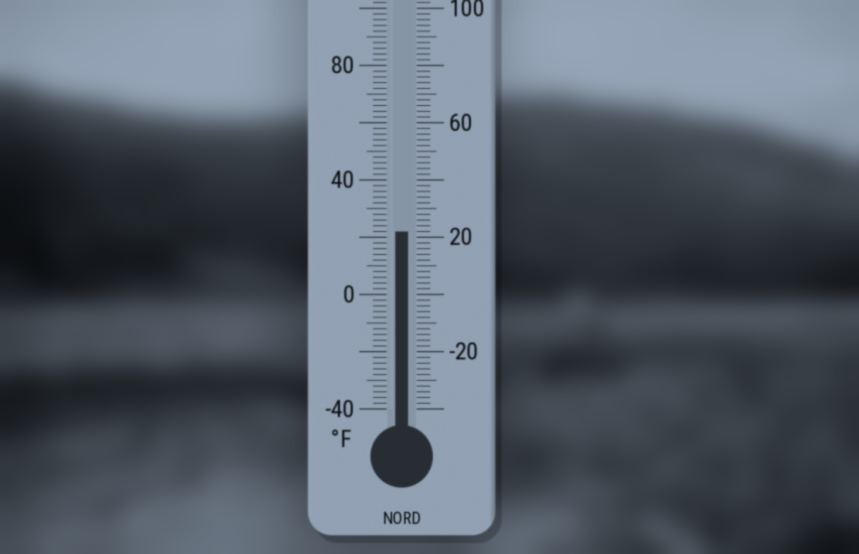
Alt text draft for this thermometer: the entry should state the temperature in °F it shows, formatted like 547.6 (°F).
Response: 22 (°F)
